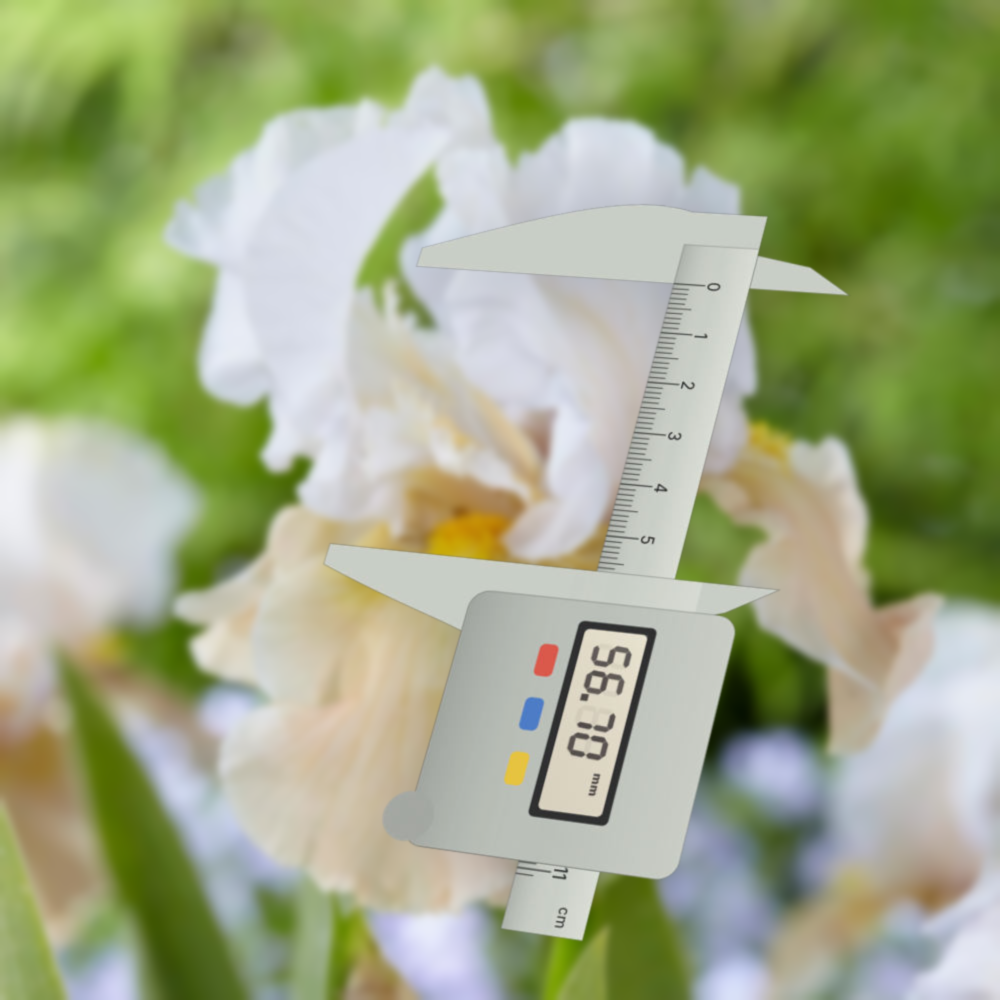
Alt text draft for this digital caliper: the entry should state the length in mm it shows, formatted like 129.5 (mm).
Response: 56.70 (mm)
